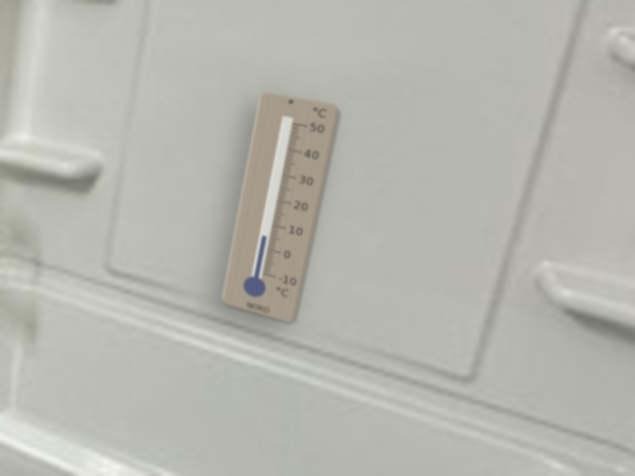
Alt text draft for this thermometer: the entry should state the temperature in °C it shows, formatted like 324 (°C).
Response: 5 (°C)
